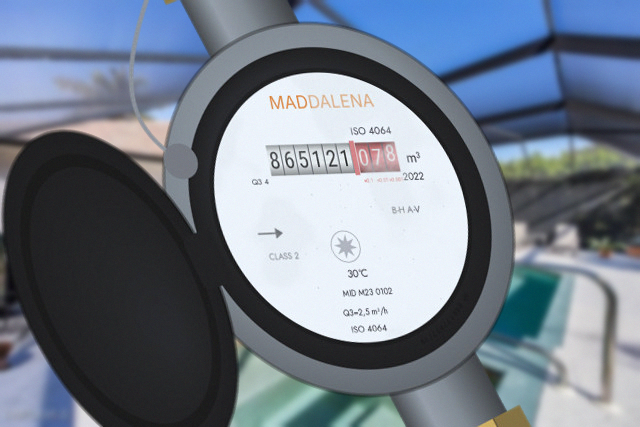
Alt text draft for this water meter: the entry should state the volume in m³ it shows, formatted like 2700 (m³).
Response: 865121.078 (m³)
